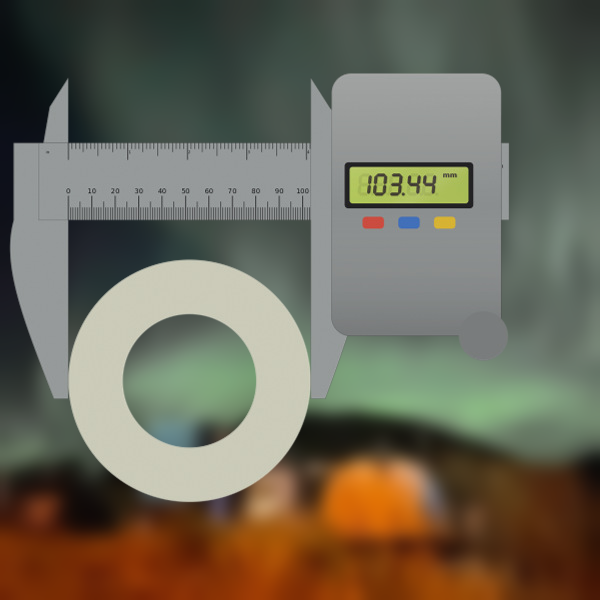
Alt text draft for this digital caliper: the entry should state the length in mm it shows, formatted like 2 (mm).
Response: 103.44 (mm)
